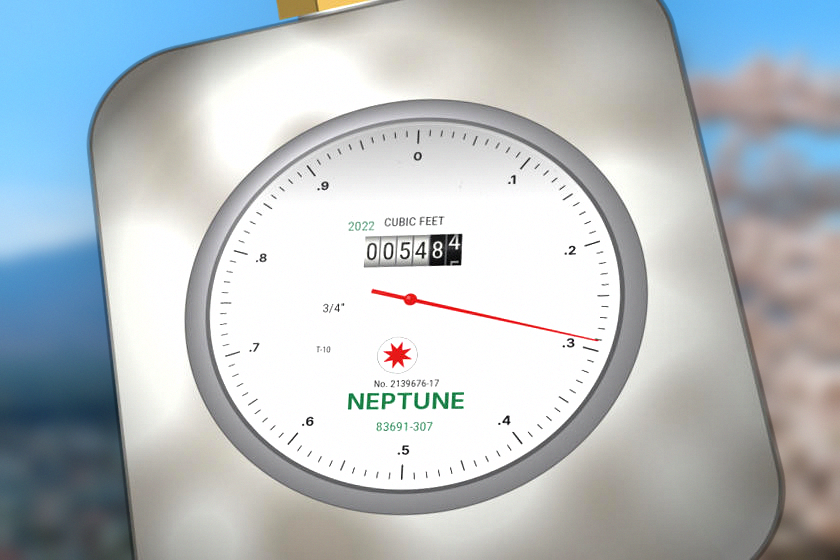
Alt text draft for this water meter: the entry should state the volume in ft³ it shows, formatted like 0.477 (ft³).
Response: 5484.29 (ft³)
